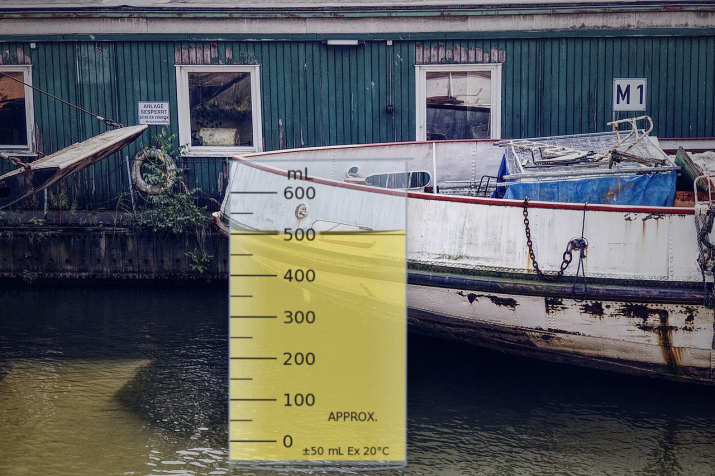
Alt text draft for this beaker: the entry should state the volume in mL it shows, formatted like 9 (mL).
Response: 500 (mL)
